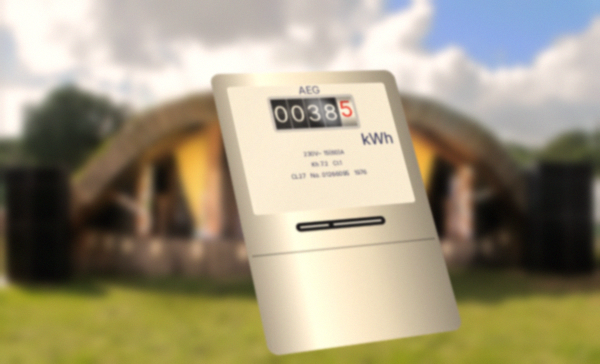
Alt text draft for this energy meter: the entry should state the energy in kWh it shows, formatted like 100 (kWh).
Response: 38.5 (kWh)
